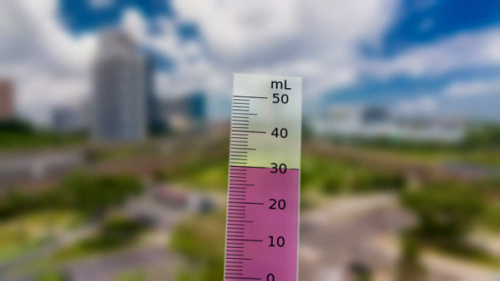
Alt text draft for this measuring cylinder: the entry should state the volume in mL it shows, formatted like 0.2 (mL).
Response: 30 (mL)
